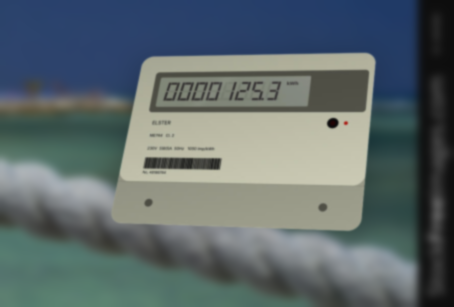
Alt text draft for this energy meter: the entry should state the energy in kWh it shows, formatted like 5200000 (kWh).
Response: 125.3 (kWh)
